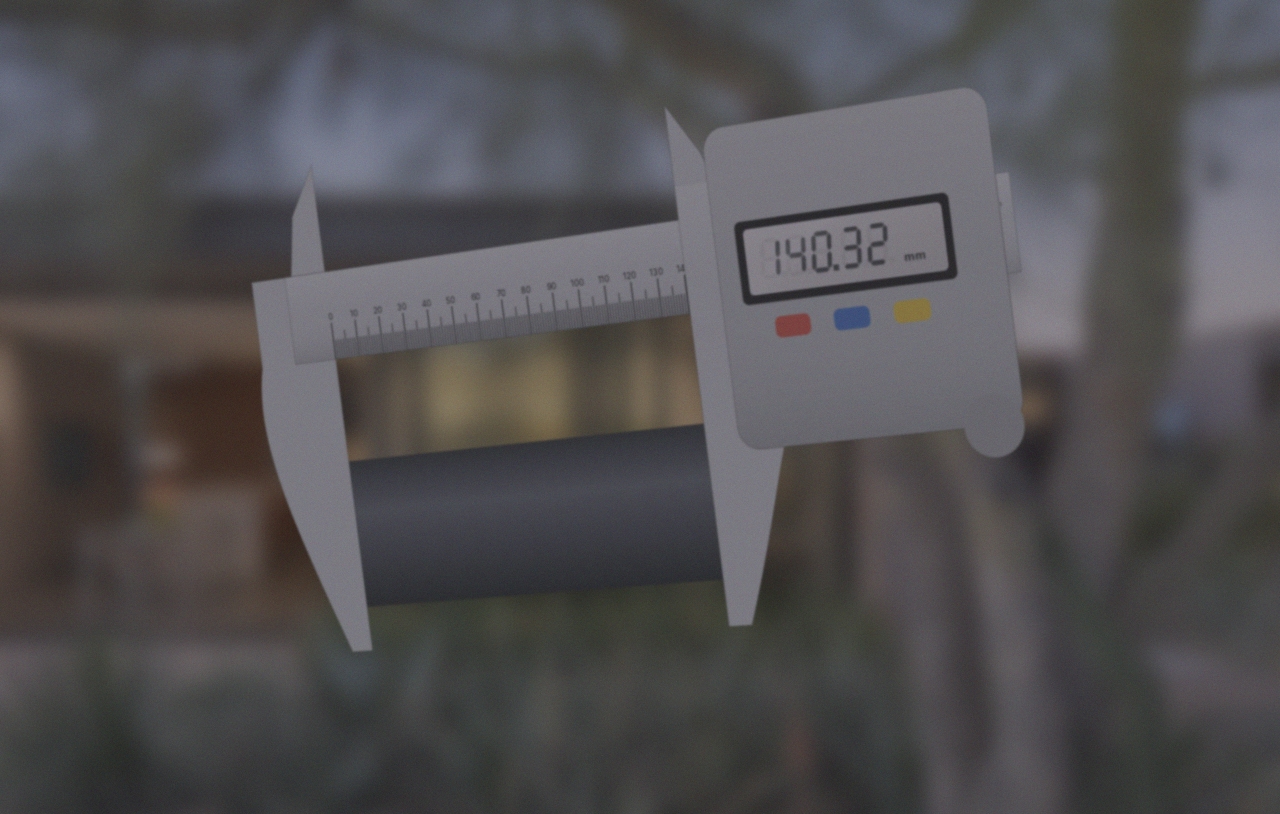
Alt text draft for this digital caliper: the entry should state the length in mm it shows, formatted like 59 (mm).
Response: 140.32 (mm)
